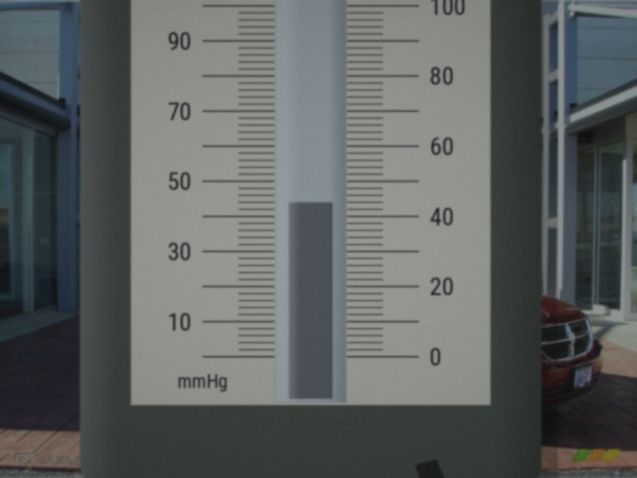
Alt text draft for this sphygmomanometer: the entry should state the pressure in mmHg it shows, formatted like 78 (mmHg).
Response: 44 (mmHg)
